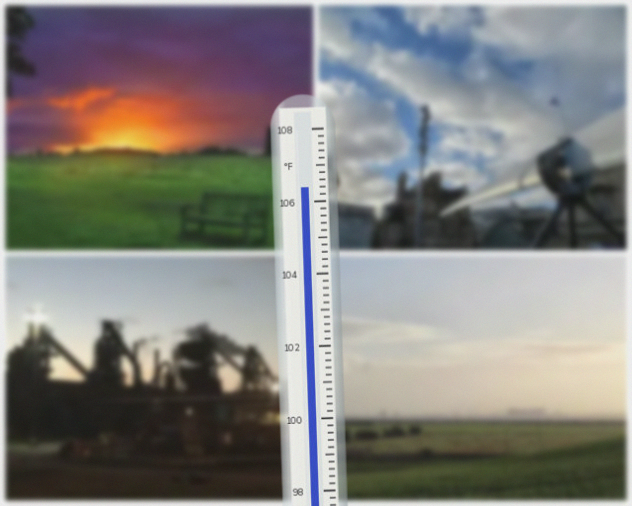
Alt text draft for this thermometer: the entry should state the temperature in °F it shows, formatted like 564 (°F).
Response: 106.4 (°F)
